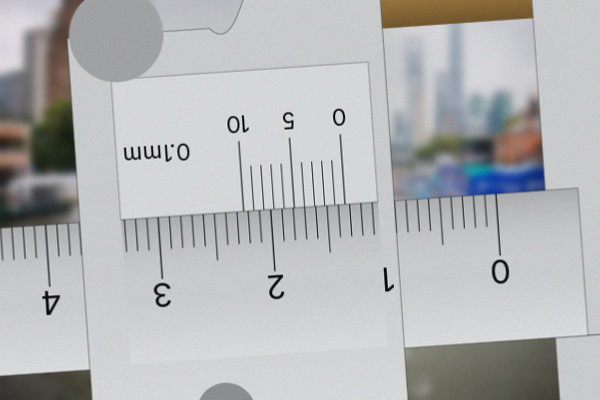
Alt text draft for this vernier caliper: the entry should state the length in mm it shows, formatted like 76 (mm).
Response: 13.4 (mm)
